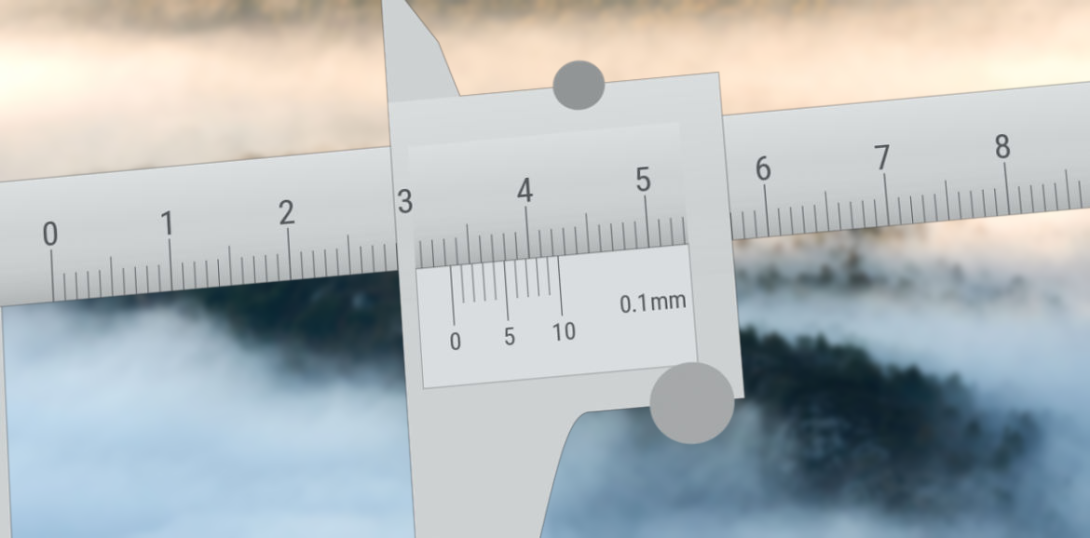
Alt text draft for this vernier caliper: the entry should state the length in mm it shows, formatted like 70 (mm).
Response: 33.4 (mm)
